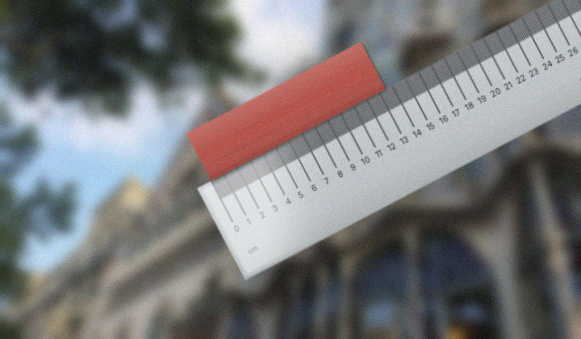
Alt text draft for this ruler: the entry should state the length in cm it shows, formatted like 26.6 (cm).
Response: 13.5 (cm)
